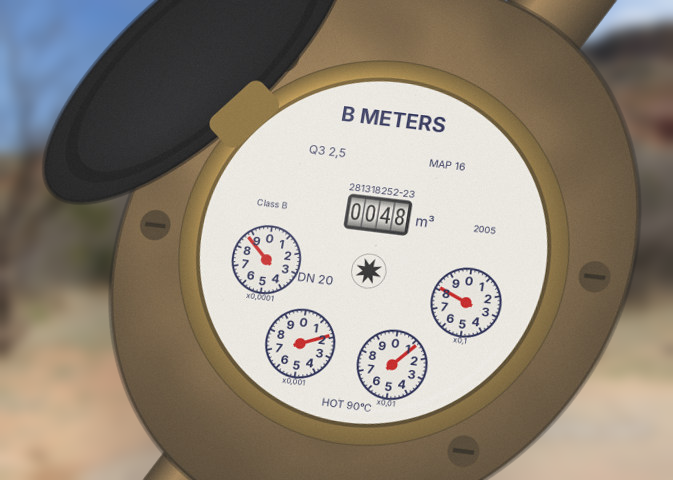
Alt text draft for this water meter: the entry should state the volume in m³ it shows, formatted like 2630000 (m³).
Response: 48.8118 (m³)
